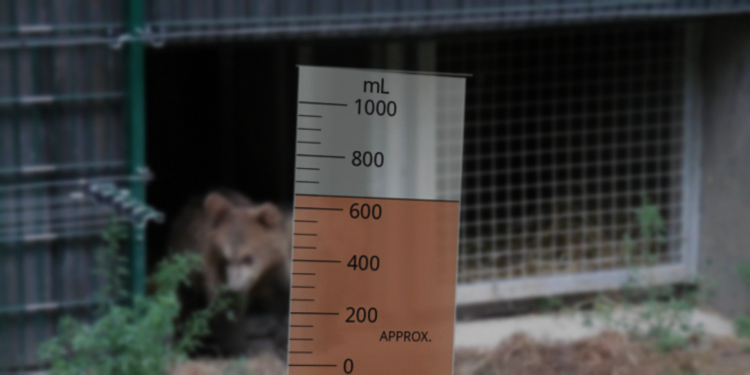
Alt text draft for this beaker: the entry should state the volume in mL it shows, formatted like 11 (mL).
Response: 650 (mL)
